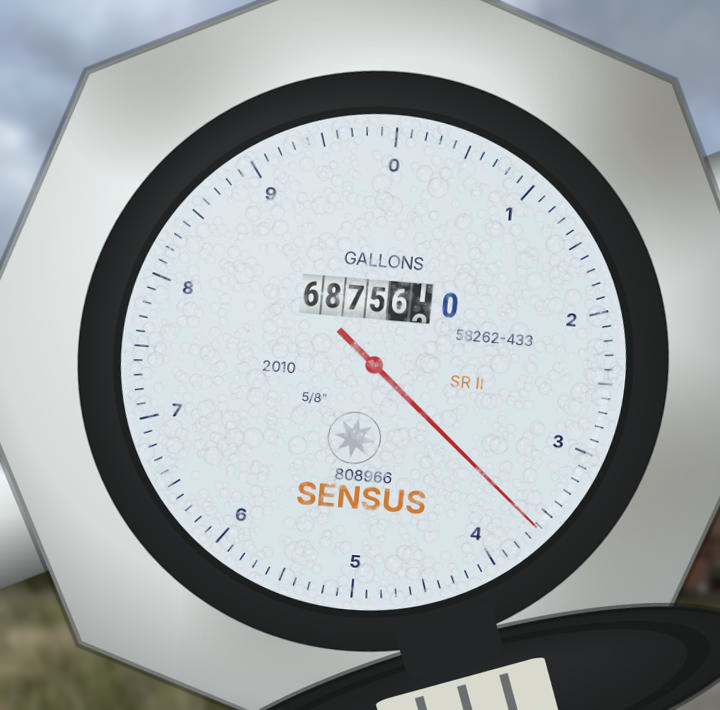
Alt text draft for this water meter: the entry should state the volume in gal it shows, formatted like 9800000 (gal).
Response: 6875613.6 (gal)
